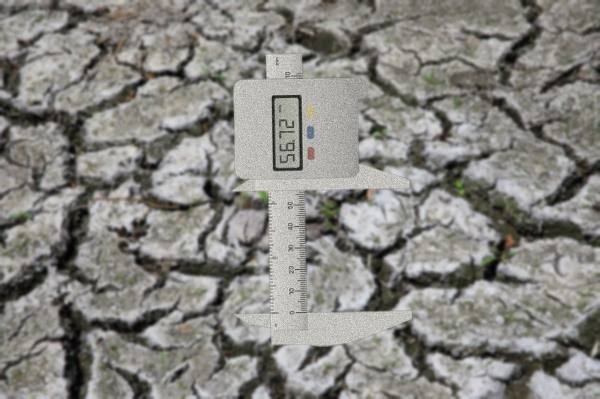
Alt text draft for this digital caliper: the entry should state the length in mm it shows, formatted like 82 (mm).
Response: 56.72 (mm)
